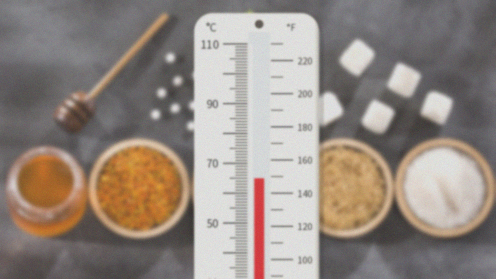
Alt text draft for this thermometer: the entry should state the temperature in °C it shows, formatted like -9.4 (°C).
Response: 65 (°C)
